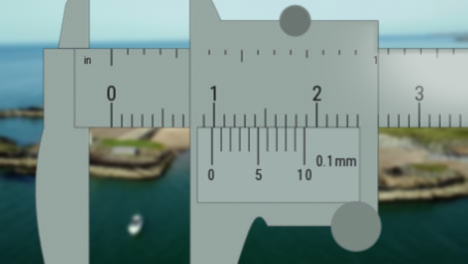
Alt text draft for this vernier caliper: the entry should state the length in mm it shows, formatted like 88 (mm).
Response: 9.8 (mm)
